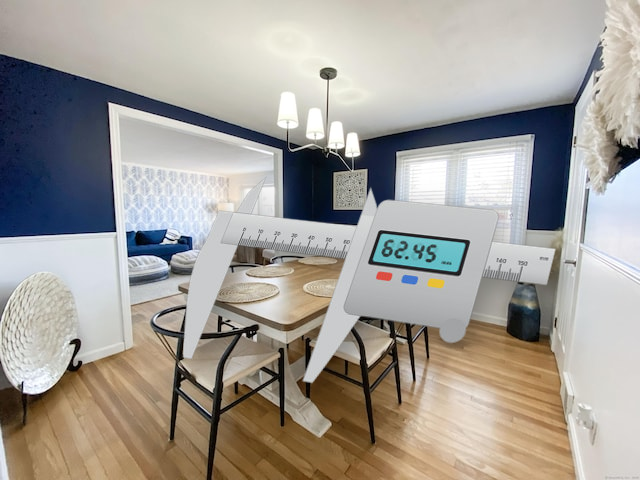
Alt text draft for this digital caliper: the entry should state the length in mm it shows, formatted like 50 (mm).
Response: 62.45 (mm)
